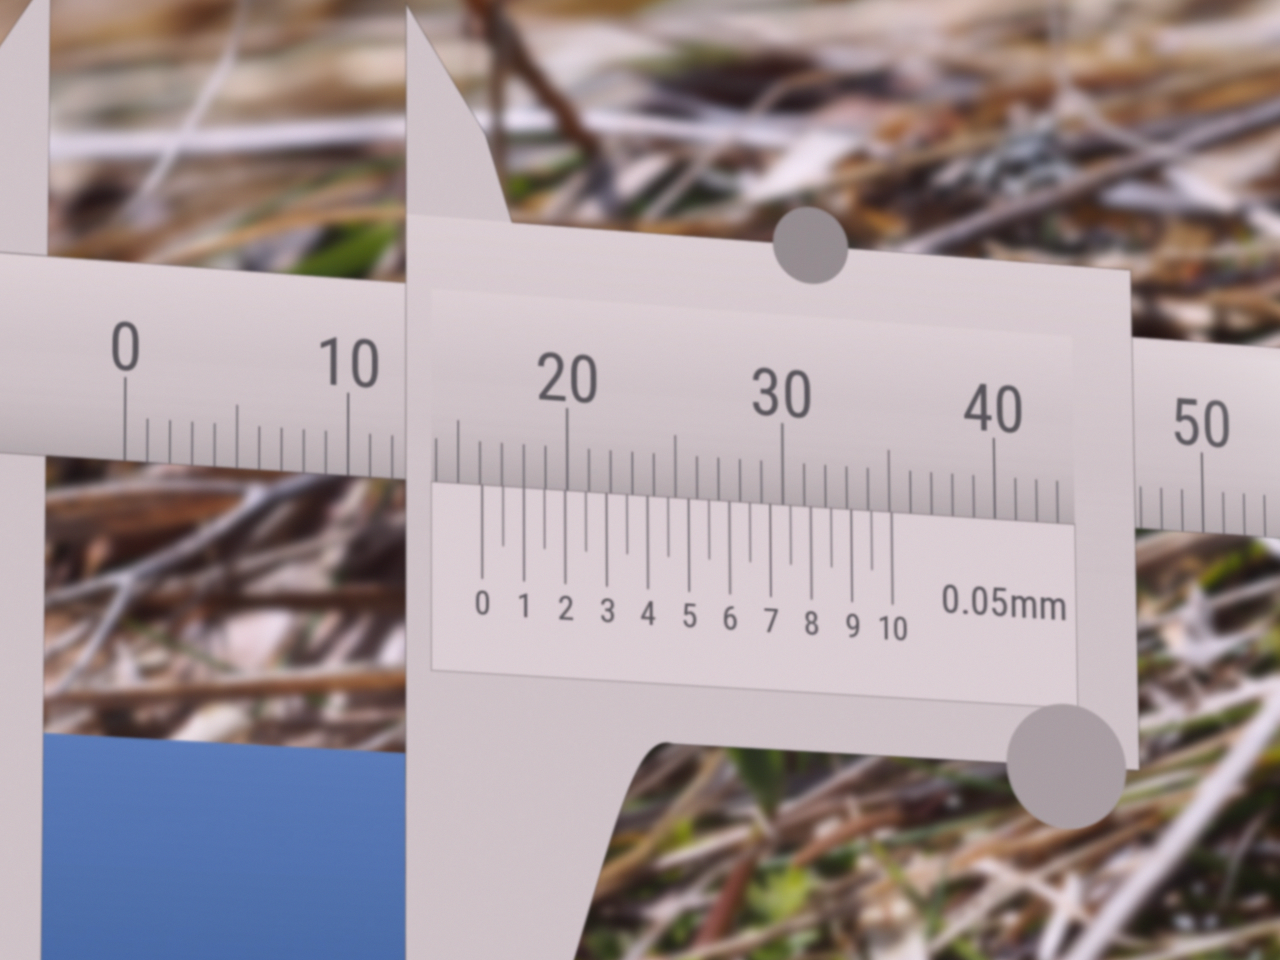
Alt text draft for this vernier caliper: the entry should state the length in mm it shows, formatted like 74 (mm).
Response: 16.1 (mm)
